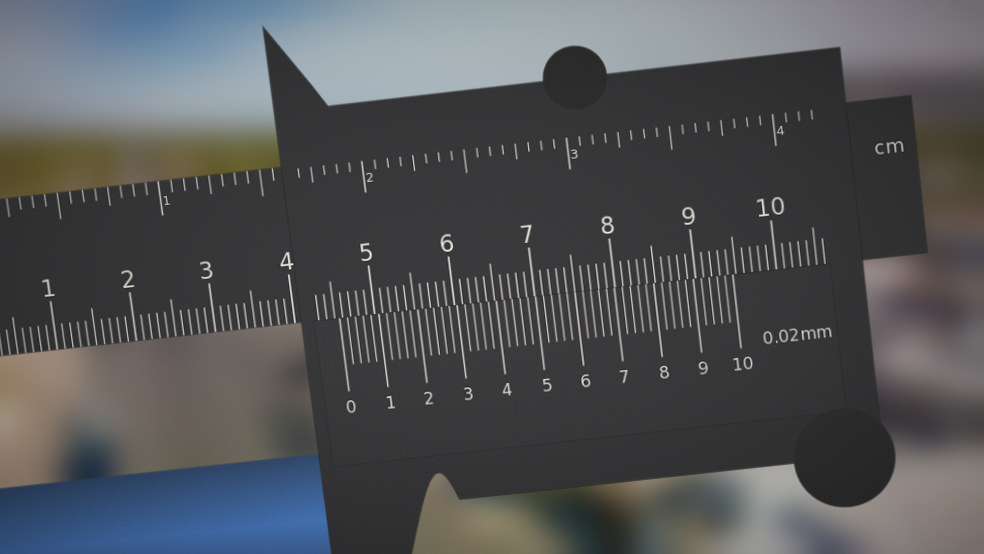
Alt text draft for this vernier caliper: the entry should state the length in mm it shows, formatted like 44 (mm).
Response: 45.6 (mm)
